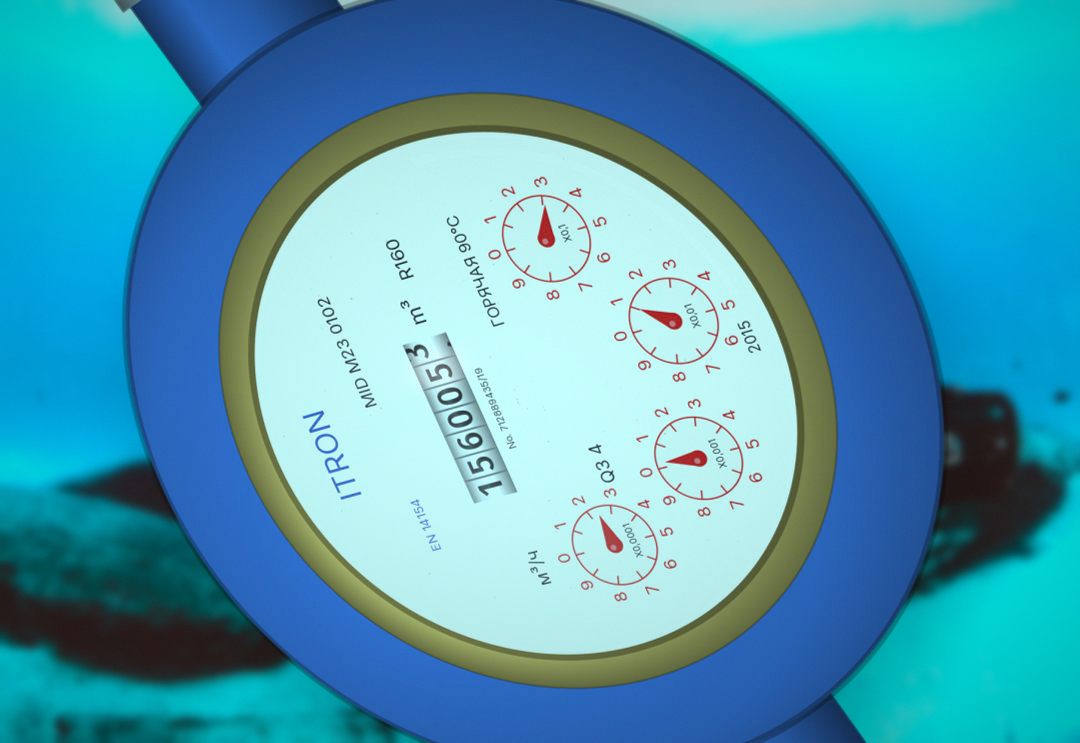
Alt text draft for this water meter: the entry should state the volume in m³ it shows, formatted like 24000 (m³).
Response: 1560053.3102 (m³)
